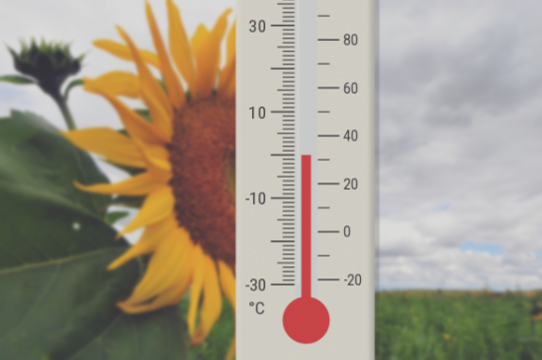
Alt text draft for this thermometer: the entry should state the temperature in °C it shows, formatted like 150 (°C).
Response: 0 (°C)
